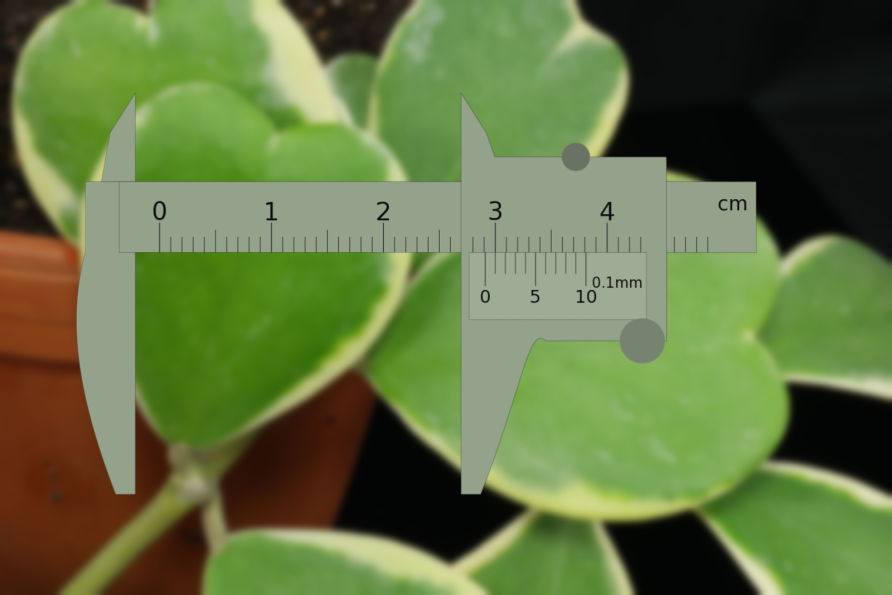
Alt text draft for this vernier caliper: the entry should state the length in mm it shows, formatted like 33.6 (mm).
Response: 29.1 (mm)
